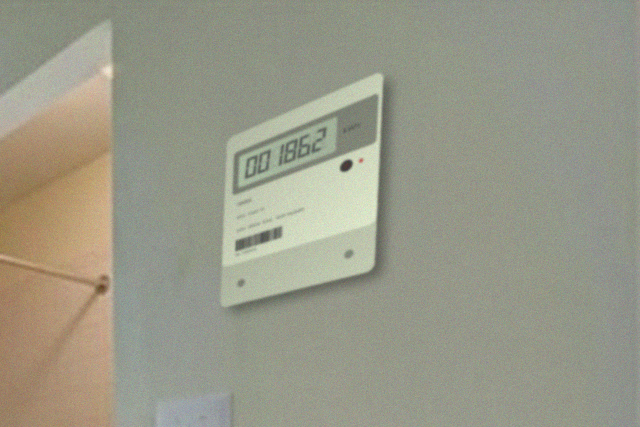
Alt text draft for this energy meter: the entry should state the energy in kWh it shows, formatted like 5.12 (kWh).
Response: 1862 (kWh)
